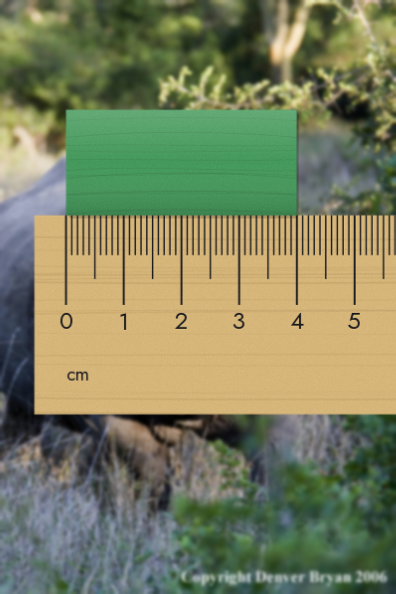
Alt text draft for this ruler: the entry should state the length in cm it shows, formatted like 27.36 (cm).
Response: 4 (cm)
